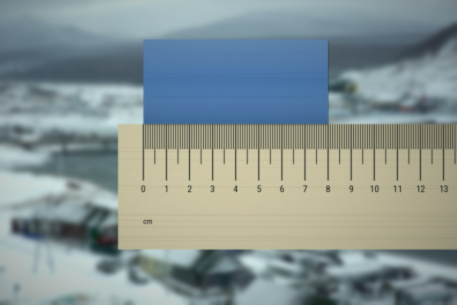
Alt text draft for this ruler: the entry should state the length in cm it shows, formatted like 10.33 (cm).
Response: 8 (cm)
